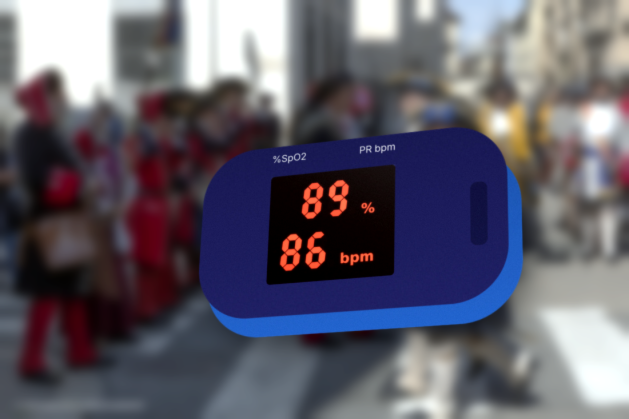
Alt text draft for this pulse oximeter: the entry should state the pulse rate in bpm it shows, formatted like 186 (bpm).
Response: 86 (bpm)
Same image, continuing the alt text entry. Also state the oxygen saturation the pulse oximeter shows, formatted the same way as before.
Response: 89 (%)
